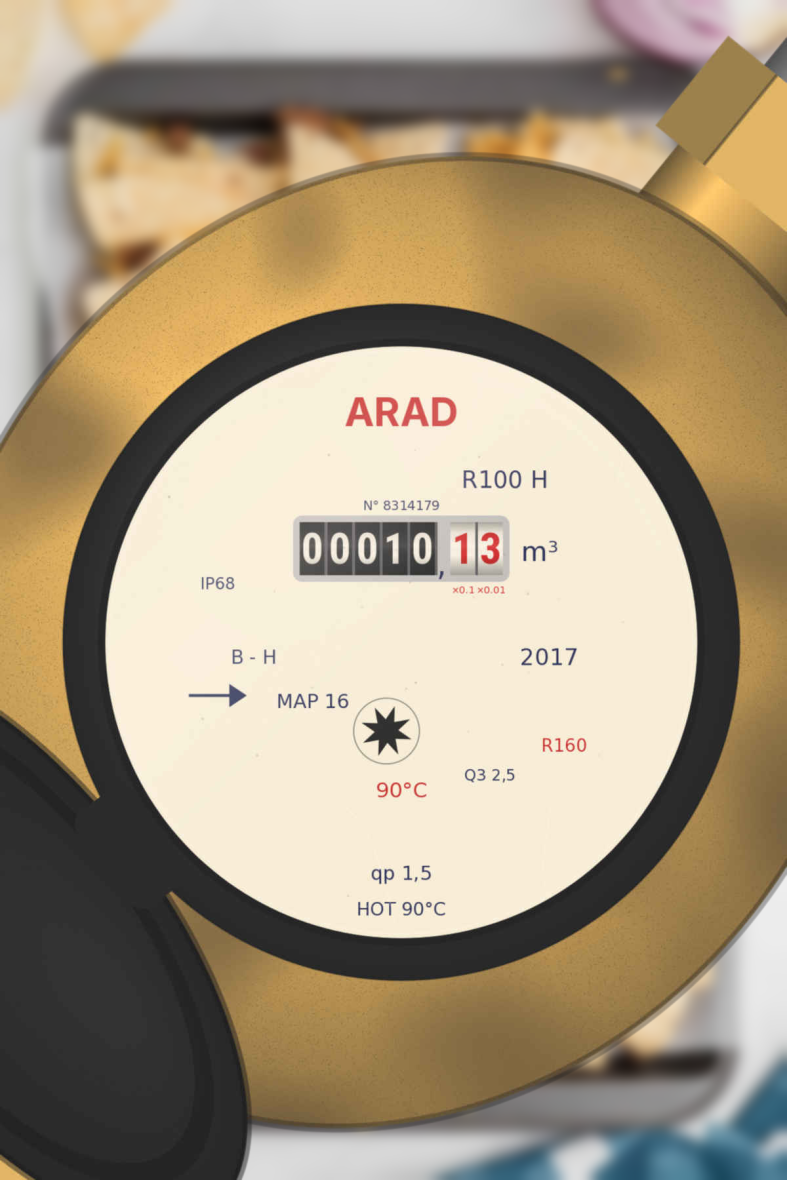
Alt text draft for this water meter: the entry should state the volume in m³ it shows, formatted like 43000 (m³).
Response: 10.13 (m³)
